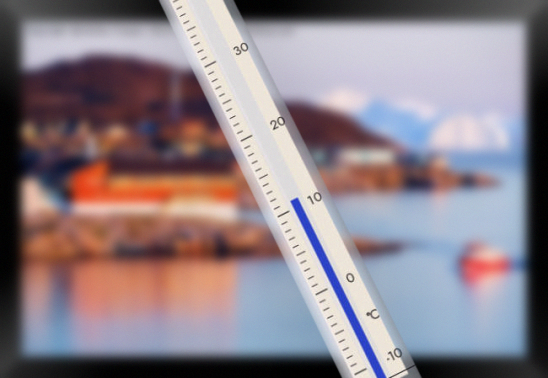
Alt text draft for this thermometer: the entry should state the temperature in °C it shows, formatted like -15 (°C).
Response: 11 (°C)
